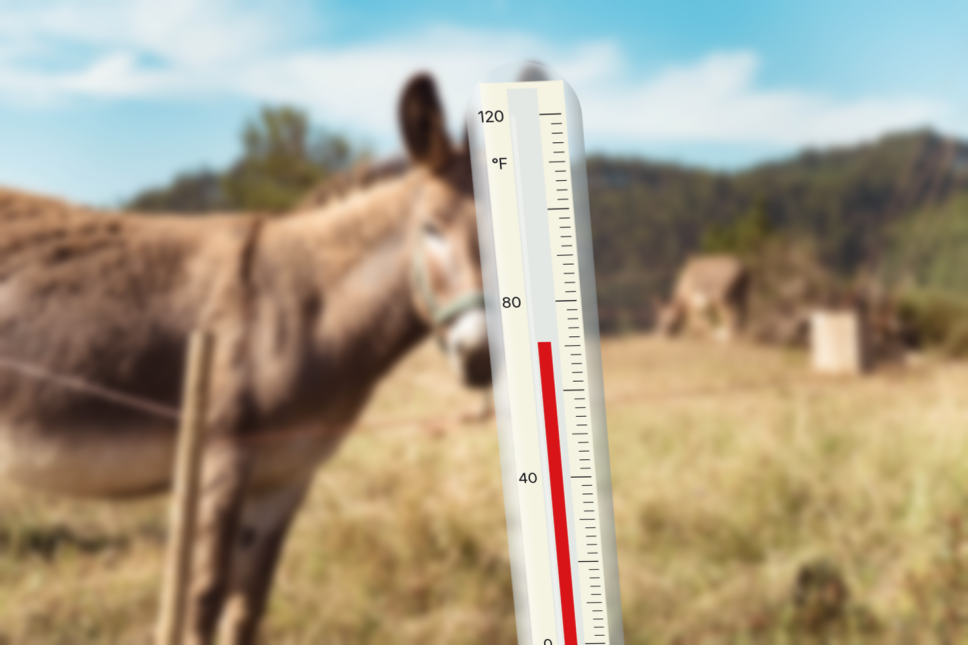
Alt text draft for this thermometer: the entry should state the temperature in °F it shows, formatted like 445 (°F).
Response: 71 (°F)
